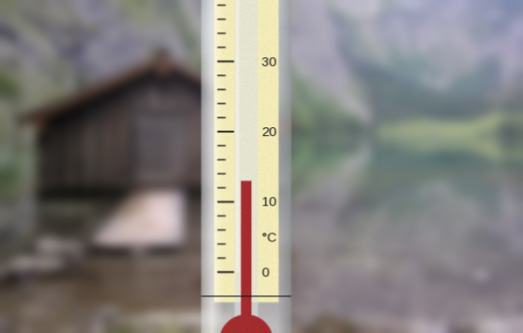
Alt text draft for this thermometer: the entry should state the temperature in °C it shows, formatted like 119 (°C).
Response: 13 (°C)
